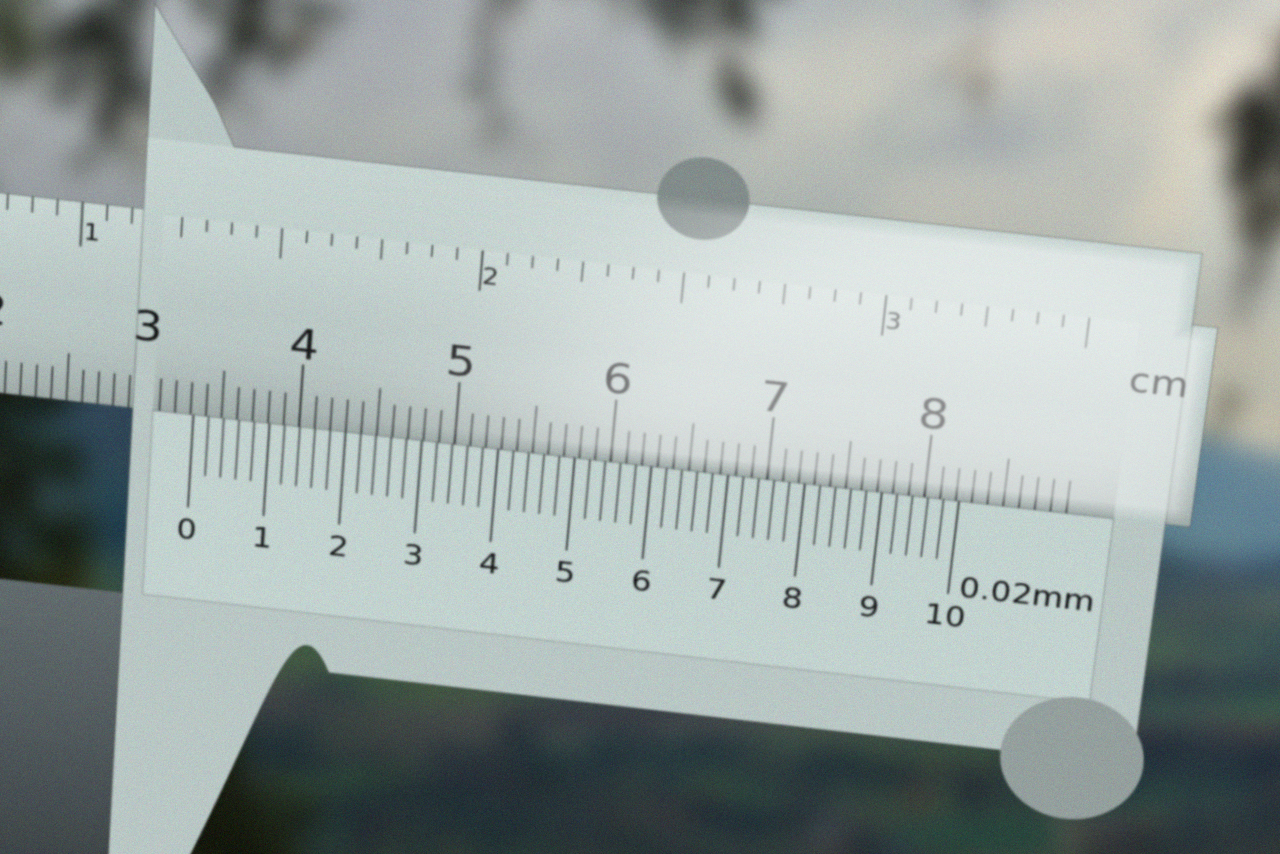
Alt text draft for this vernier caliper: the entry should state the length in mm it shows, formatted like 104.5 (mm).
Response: 33.2 (mm)
